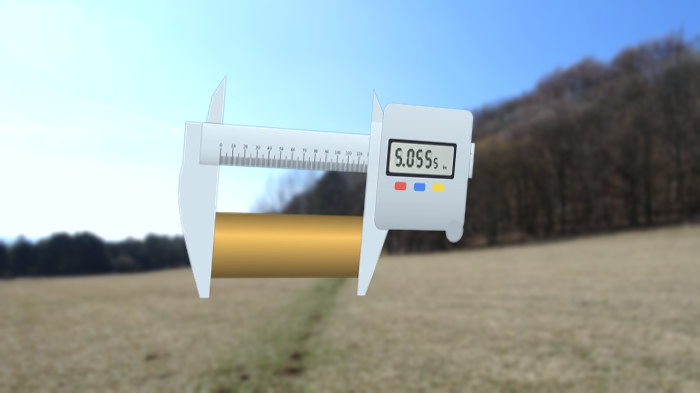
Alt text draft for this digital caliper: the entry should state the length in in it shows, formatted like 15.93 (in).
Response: 5.0555 (in)
